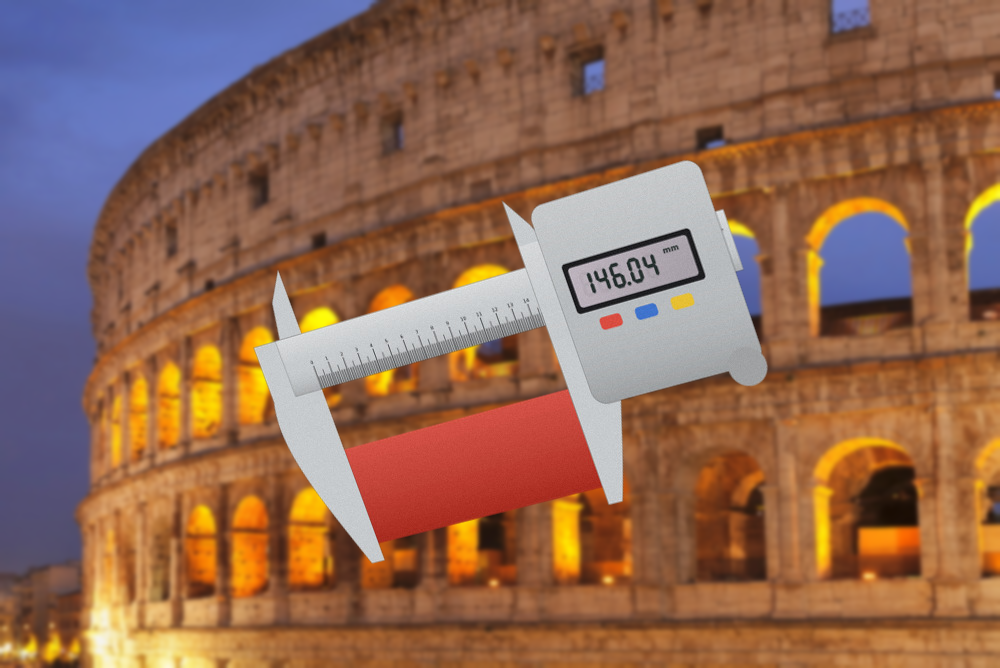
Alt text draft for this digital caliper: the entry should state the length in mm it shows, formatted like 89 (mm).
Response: 146.04 (mm)
